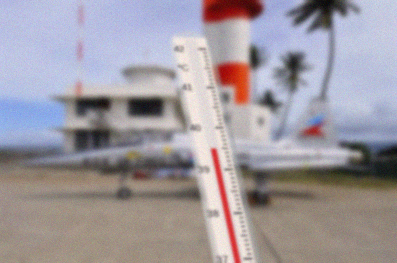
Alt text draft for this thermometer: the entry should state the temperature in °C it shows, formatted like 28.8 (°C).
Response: 39.5 (°C)
